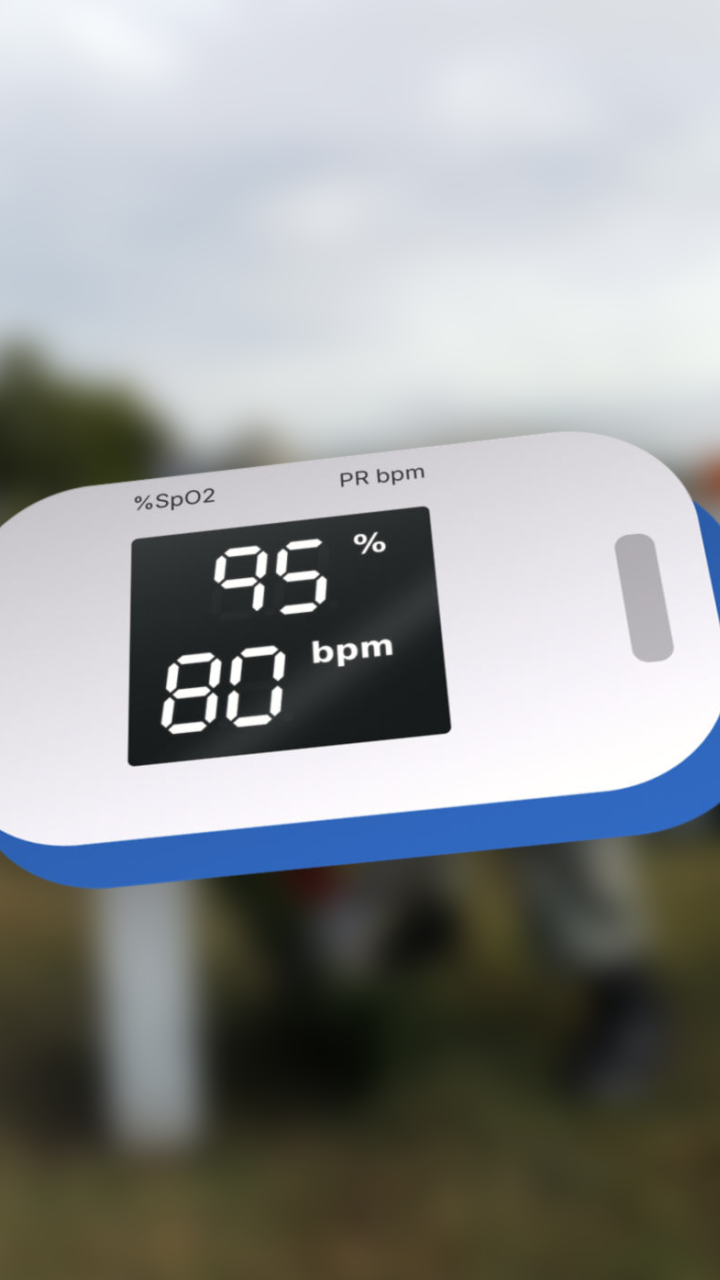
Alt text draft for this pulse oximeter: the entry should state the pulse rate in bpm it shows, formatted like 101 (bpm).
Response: 80 (bpm)
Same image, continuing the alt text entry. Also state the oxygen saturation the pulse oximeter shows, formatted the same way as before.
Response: 95 (%)
